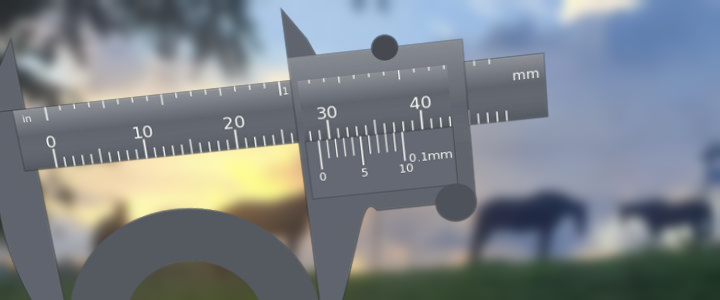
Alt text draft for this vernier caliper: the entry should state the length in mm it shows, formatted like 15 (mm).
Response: 28.8 (mm)
